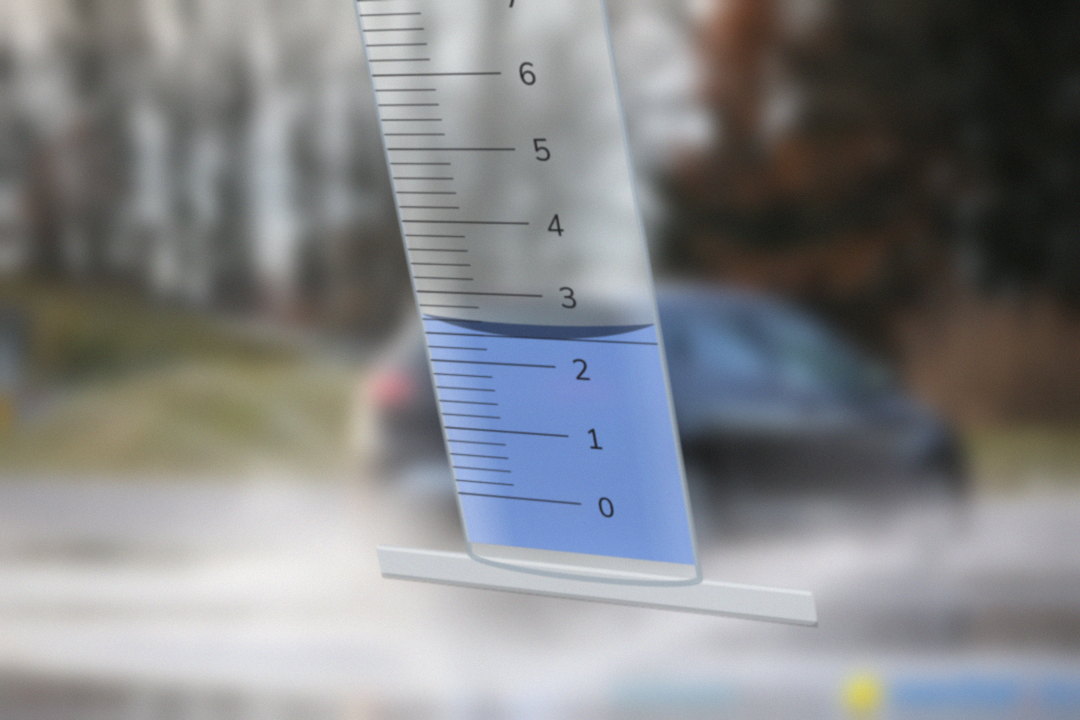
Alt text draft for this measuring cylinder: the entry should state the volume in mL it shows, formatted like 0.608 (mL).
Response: 2.4 (mL)
